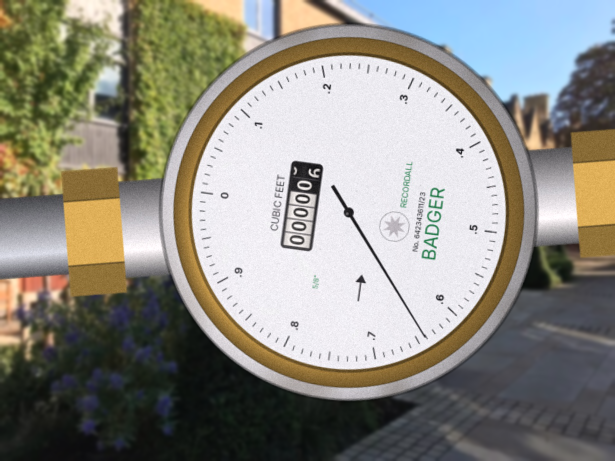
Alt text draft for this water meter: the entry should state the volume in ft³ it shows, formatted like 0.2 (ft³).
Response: 5.64 (ft³)
